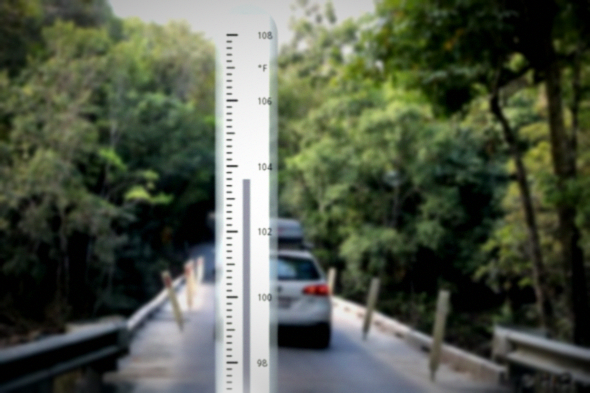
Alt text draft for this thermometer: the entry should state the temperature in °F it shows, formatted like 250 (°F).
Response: 103.6 (°F)
